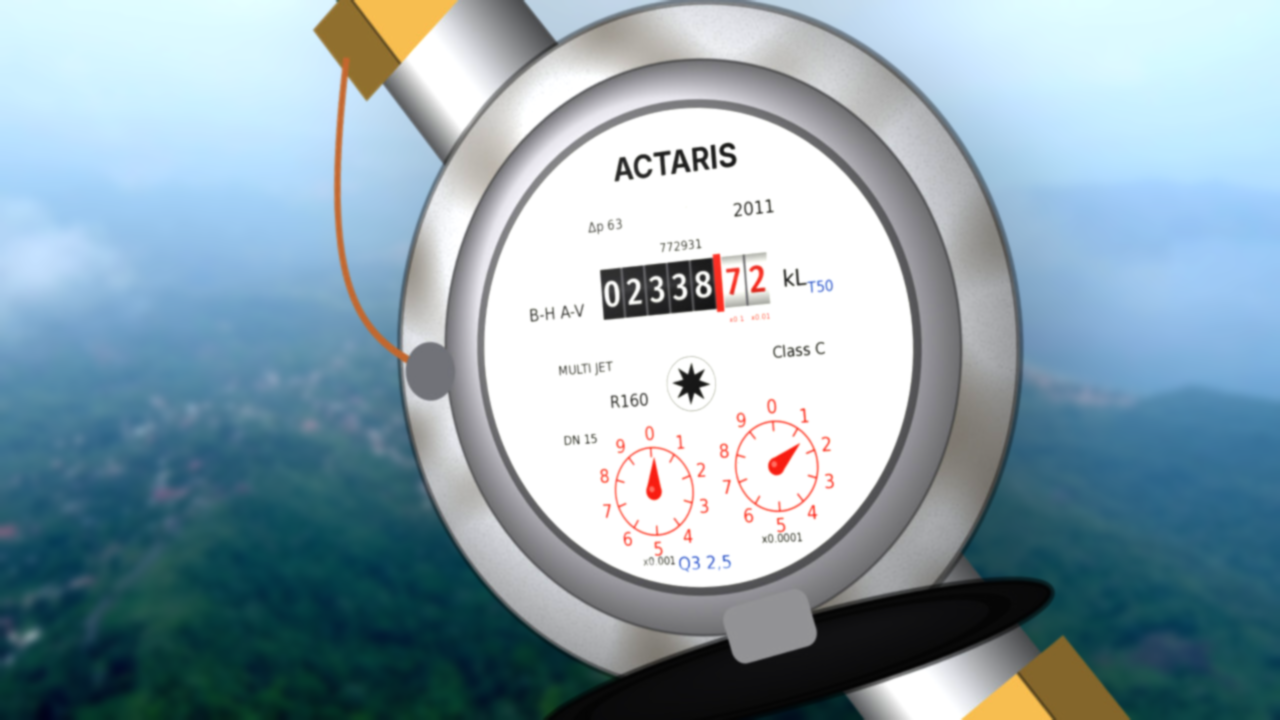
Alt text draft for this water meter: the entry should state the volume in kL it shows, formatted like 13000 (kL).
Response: 2338.7201 (kL)
